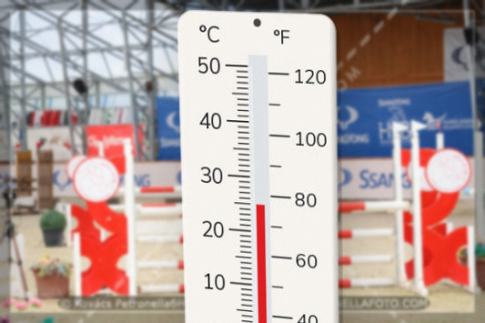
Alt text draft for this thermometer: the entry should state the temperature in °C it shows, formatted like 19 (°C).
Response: 25 (°C)
